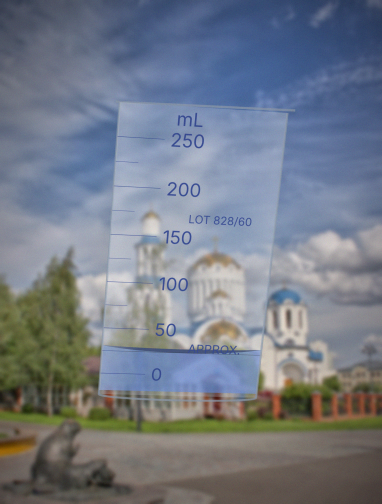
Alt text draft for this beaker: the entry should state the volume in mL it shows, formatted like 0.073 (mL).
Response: 25 (mL)
